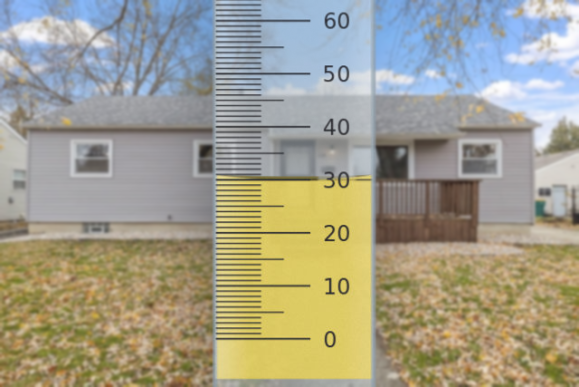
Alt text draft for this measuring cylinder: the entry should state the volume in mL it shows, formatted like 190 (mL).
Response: 30 (mL)
